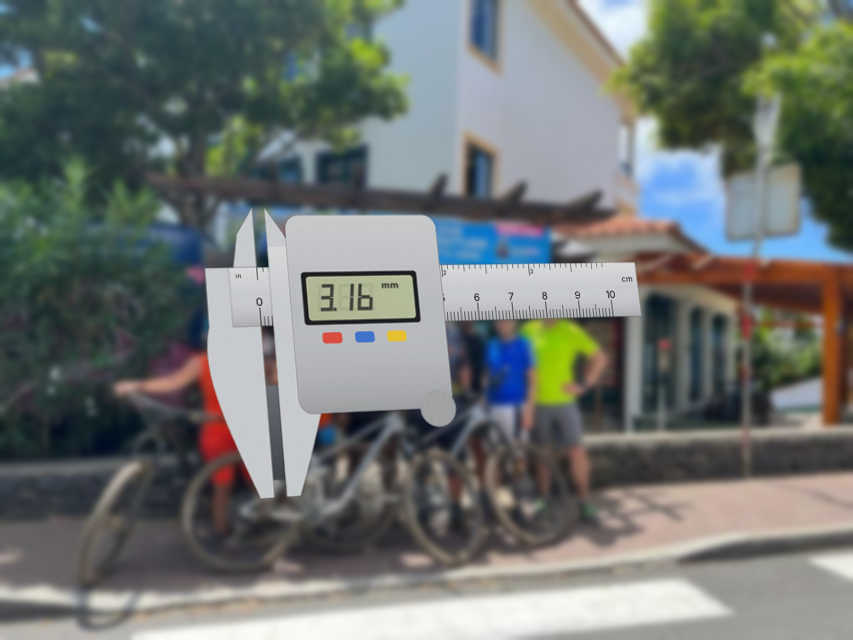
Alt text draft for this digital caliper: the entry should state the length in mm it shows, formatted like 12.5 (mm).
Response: 3.16 (mm)
